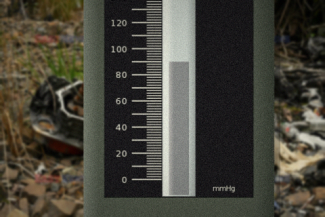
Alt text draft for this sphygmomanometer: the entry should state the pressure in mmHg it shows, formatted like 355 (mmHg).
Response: 90 (mmHg)
